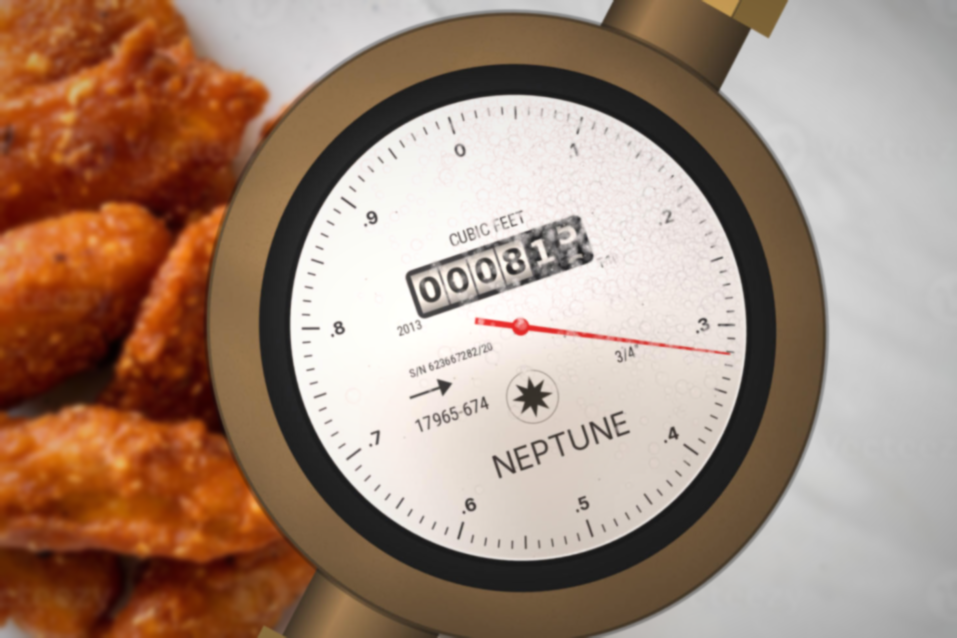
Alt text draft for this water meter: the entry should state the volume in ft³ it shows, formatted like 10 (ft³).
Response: 815.32 (ft³)
